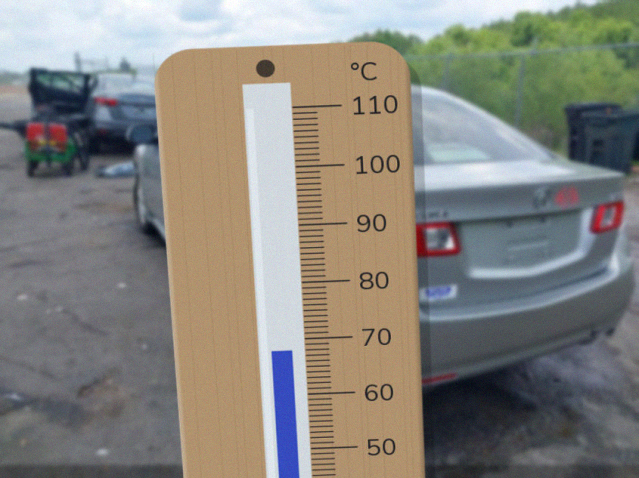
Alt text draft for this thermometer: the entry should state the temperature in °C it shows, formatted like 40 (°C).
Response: 68 (°C)
